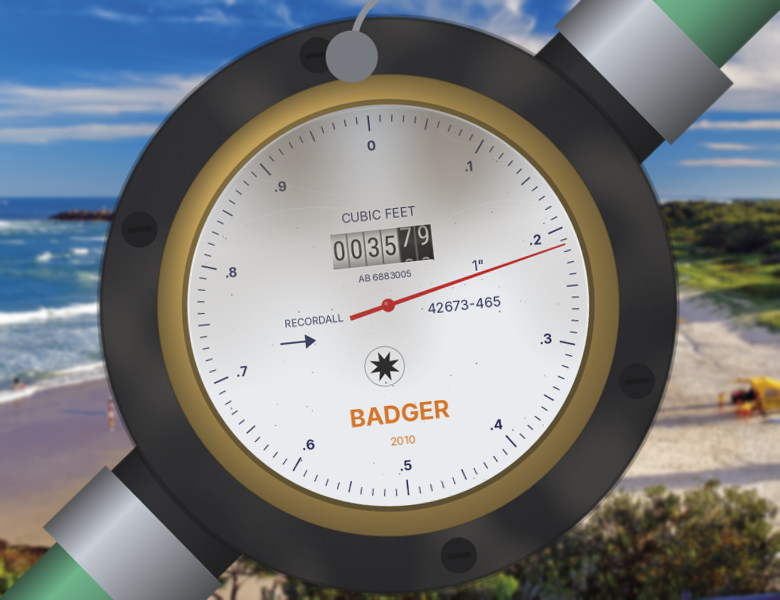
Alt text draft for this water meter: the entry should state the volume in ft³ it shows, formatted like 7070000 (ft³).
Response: 3579.21 (ft³)
